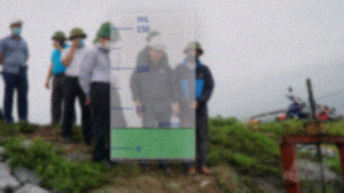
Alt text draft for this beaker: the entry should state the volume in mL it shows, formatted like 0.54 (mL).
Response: 25 (mL)
